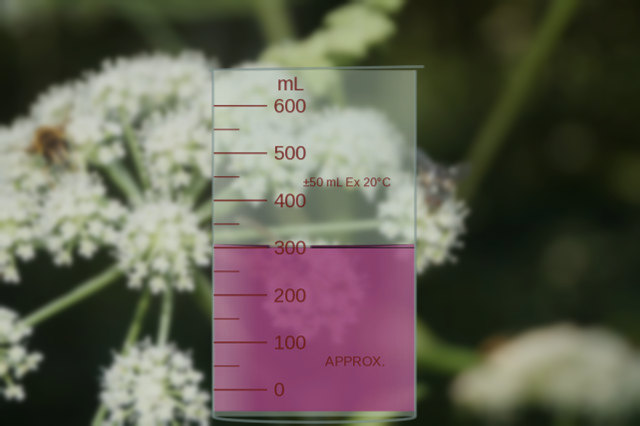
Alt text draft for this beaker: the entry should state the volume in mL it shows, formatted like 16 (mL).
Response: 300 (mL)
